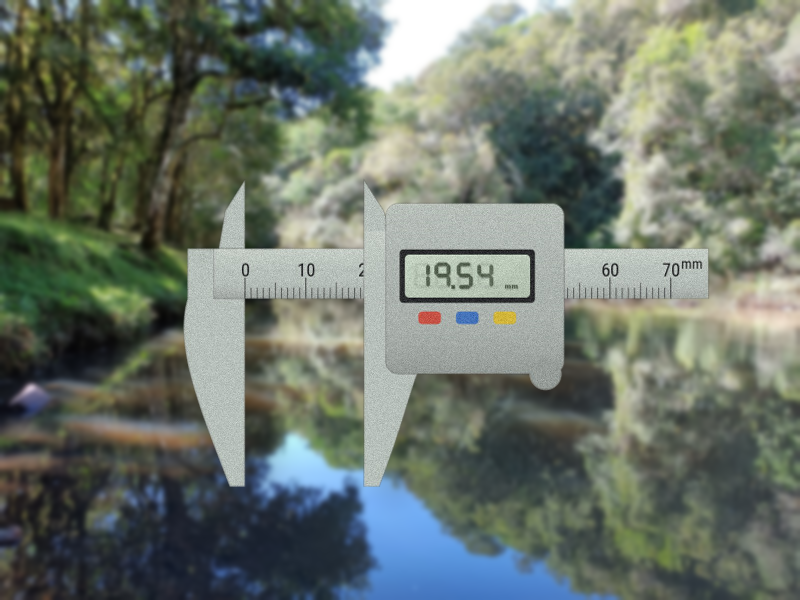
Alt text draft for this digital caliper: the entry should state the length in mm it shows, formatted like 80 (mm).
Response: 19.54 (mm)
